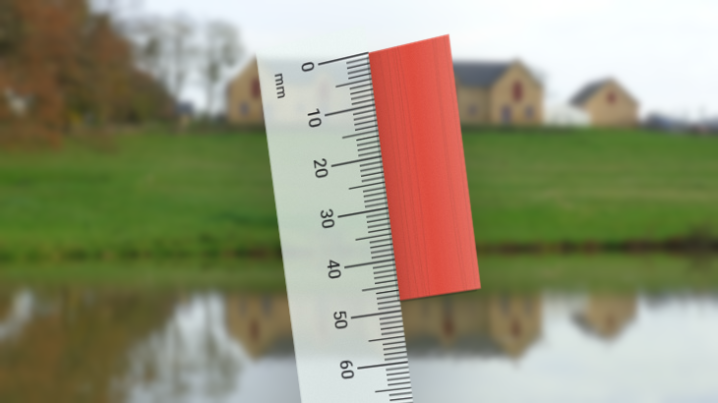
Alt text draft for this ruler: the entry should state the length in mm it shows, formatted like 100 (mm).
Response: 48 (mm)
